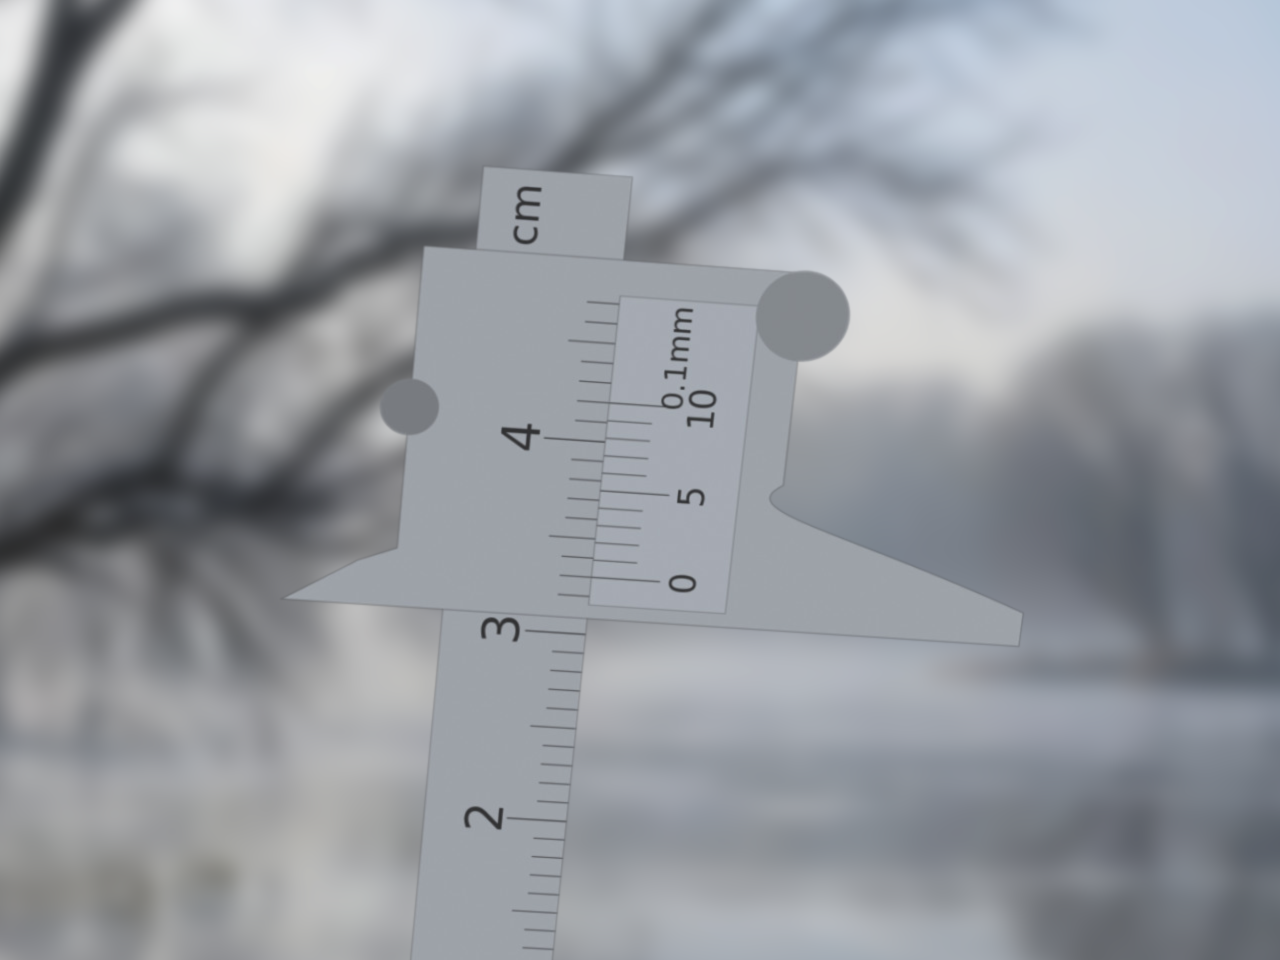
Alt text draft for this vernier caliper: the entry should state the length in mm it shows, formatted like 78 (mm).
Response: 33.0 (mm)
